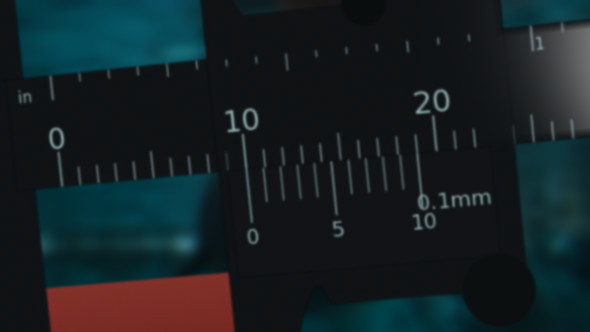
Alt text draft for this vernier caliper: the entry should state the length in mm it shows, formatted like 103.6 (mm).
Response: 10.0 (mm)
